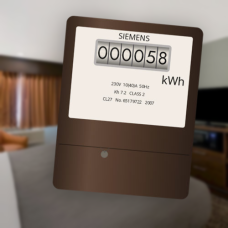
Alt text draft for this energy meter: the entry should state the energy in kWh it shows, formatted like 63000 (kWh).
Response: 58 (kWh)
